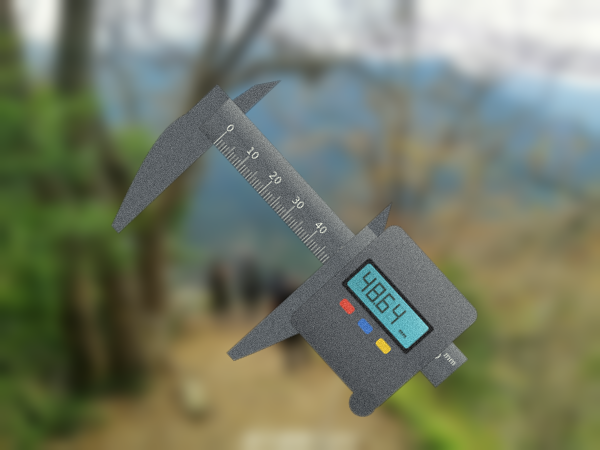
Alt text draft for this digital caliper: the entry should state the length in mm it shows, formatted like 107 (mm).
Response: 48.64 (mm)
